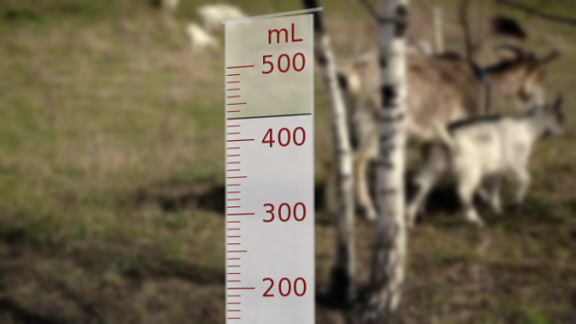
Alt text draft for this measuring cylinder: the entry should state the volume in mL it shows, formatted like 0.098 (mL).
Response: 430 (mL)
